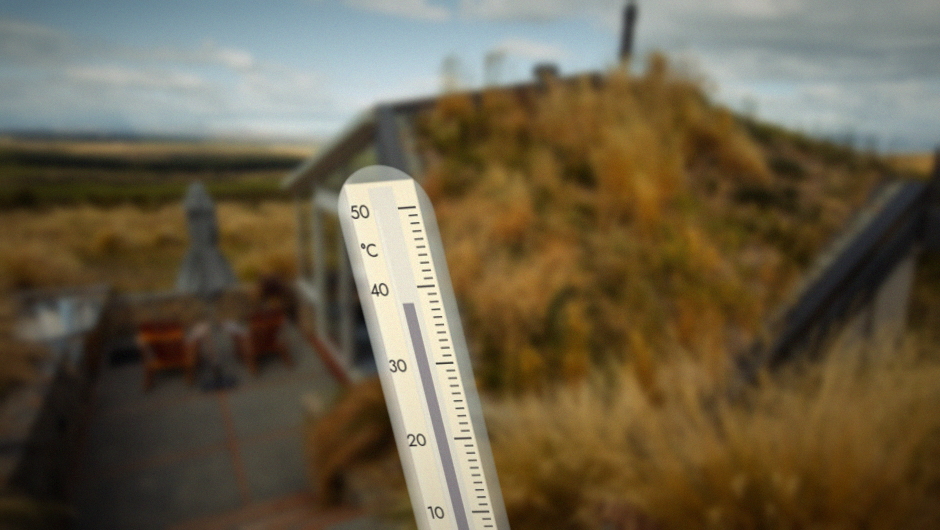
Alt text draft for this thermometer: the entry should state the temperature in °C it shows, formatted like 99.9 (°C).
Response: 38 (°C)
